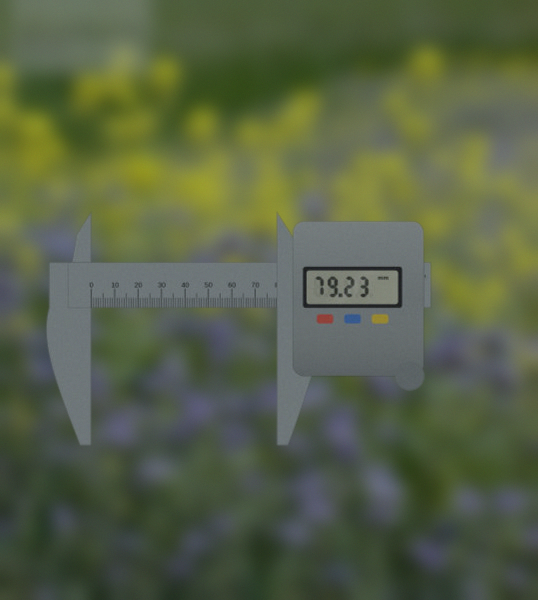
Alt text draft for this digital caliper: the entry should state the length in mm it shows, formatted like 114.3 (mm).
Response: 79.23 (mm)
